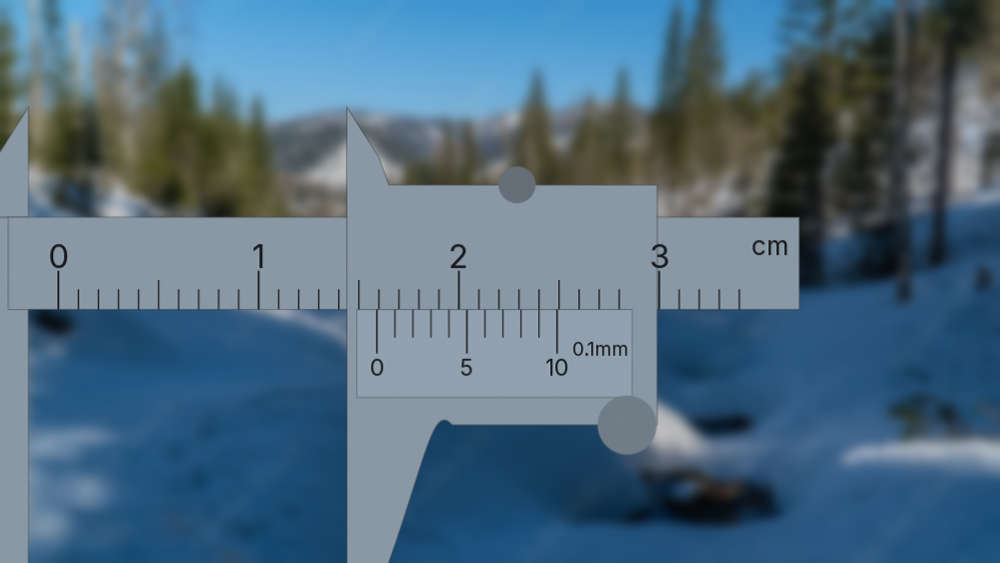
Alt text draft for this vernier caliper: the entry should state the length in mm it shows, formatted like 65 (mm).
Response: 15.9 (mm)
